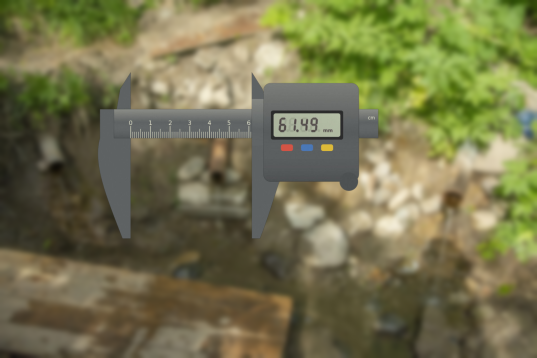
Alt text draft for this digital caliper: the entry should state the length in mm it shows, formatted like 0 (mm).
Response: 61.49 (mm)
